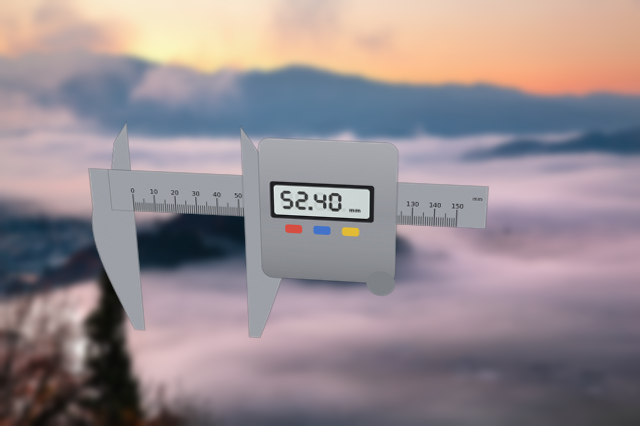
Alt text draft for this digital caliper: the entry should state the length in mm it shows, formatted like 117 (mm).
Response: 52.40 (mm)
